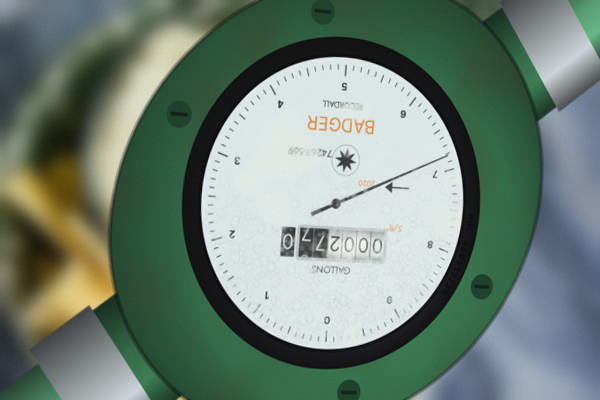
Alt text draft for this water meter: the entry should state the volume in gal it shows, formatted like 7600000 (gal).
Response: 2766.8 (gal)
